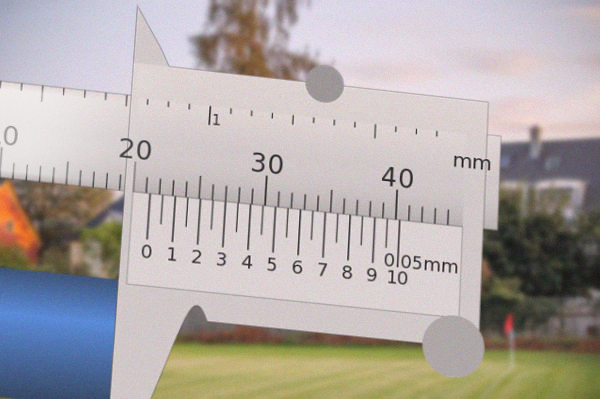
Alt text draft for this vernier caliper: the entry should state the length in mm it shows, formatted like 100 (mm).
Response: 21.3 (mm)
